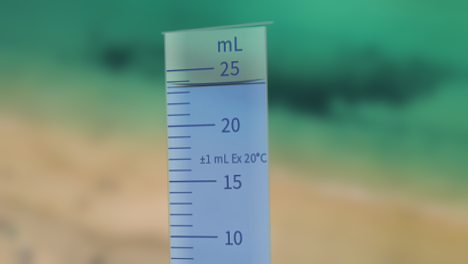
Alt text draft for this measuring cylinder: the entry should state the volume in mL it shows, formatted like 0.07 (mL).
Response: 23.5 (mL)
